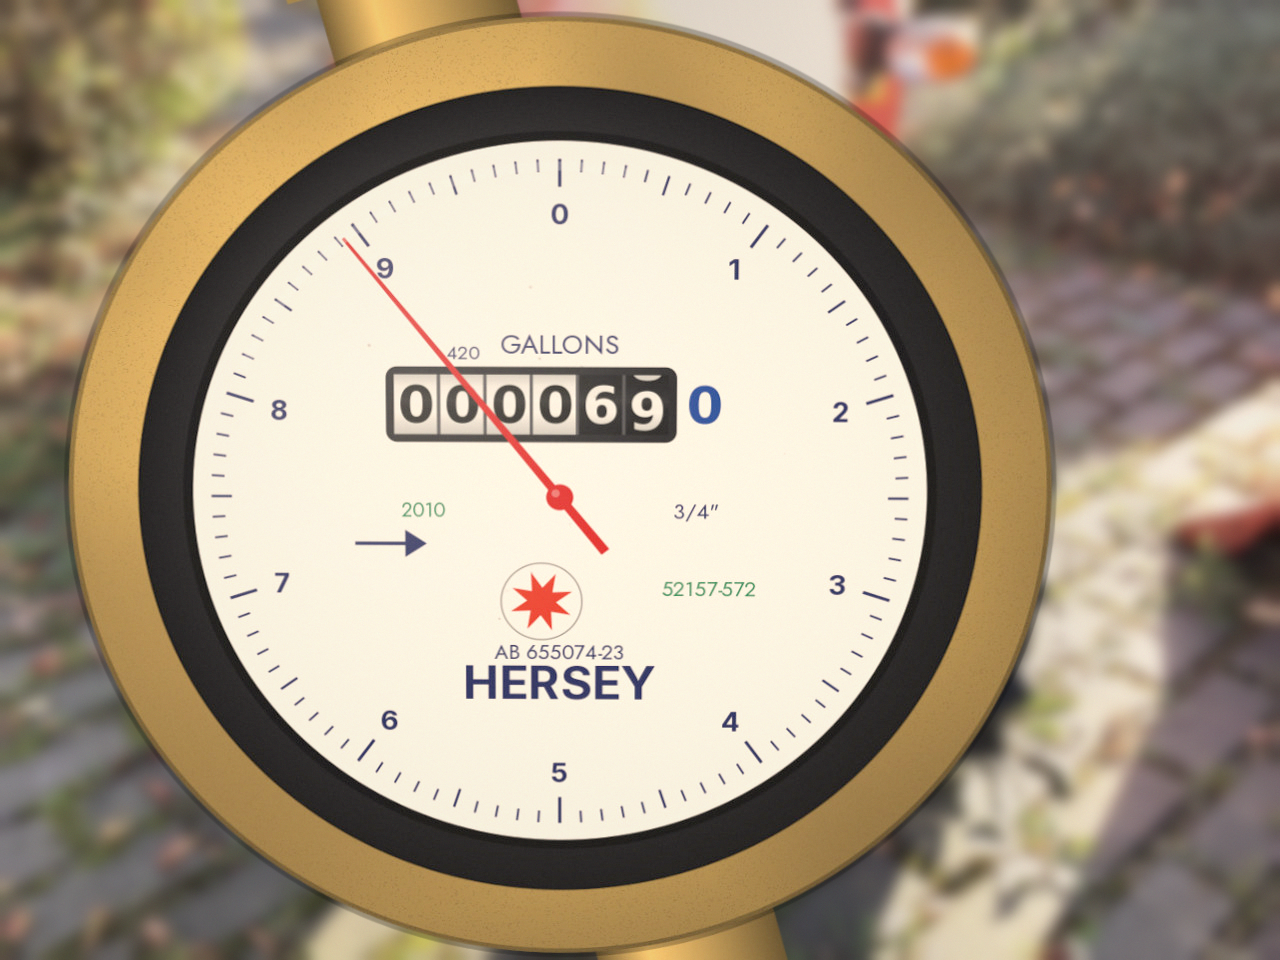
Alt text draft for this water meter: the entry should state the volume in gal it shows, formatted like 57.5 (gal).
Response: 688.9 (gal)
